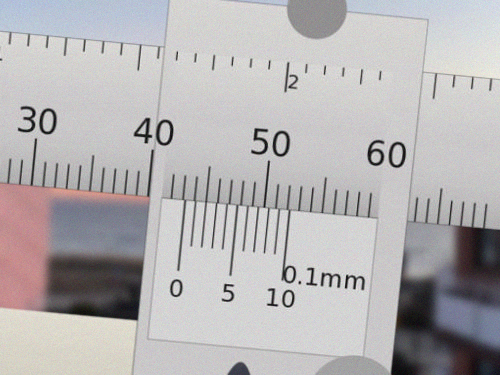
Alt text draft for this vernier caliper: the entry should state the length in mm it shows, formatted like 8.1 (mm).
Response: 43.2 (mm)
